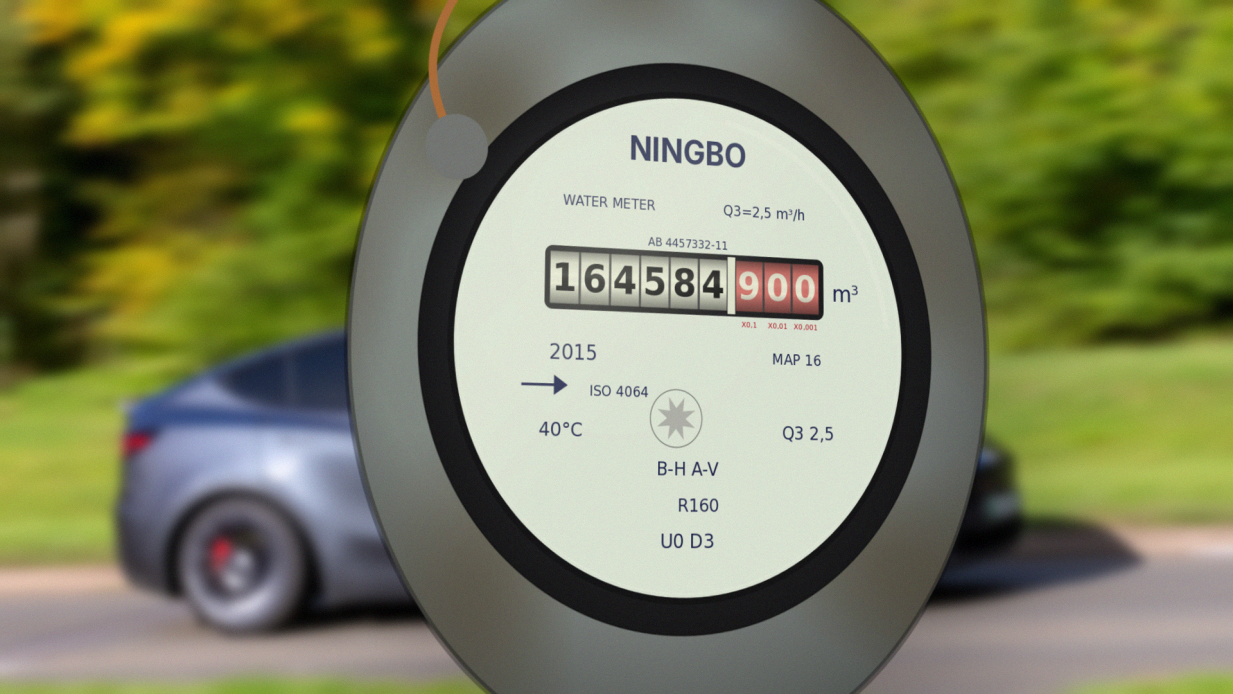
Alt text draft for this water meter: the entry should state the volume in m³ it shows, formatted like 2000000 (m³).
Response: 164584.900 (m³)
